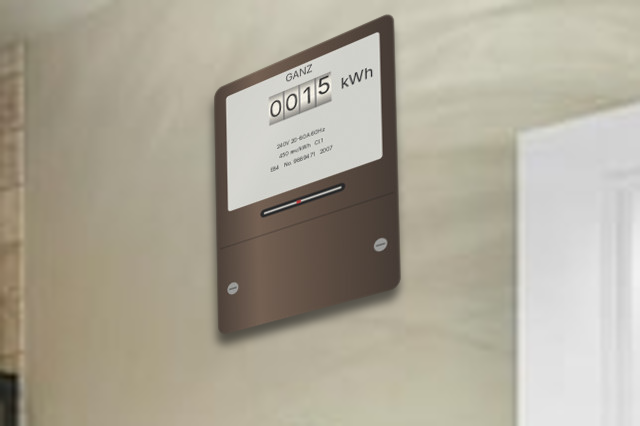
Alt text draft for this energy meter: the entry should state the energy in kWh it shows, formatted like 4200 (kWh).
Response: 15 (kWh)
